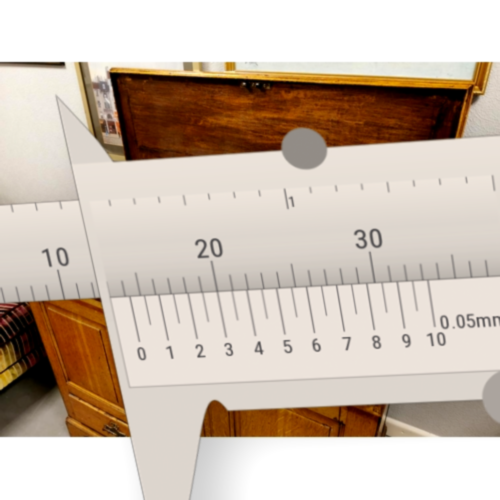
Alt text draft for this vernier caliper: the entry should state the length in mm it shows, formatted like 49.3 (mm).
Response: 14.3 (mm)
